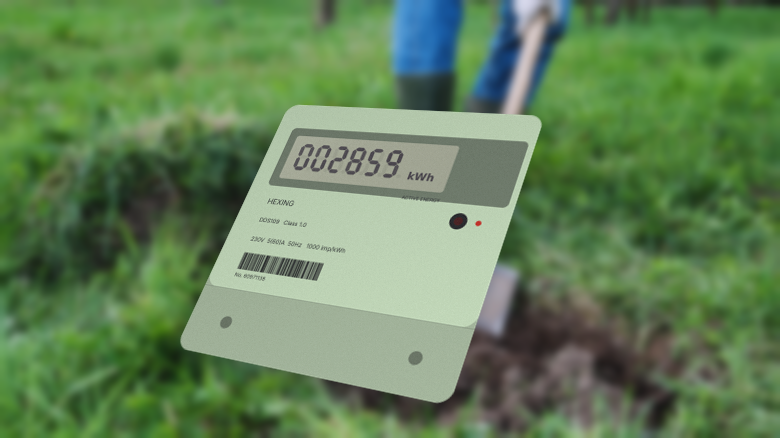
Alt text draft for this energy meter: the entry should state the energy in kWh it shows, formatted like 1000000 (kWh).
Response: 2859 (kWh)
